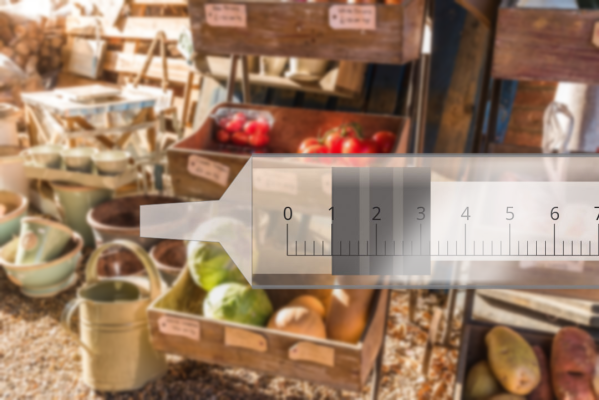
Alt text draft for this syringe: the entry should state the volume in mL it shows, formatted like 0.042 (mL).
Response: 1 (mL)
